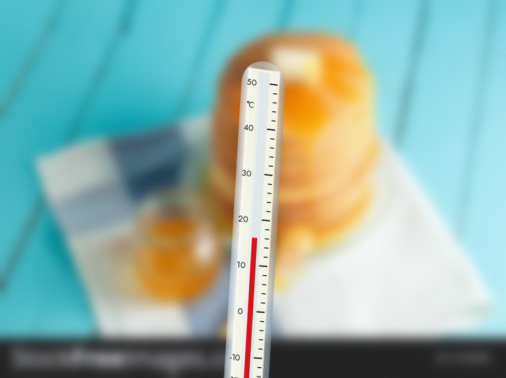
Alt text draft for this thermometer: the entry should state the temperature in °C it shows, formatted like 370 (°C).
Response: 16 (°C)
